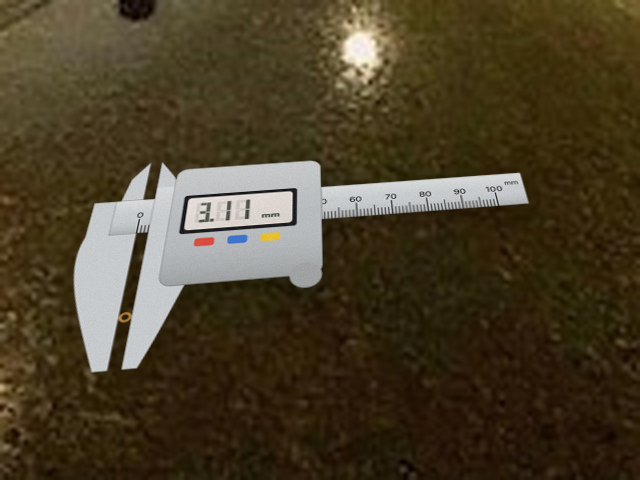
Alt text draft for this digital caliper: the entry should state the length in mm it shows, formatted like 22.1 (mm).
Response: 3.11 (mm)
